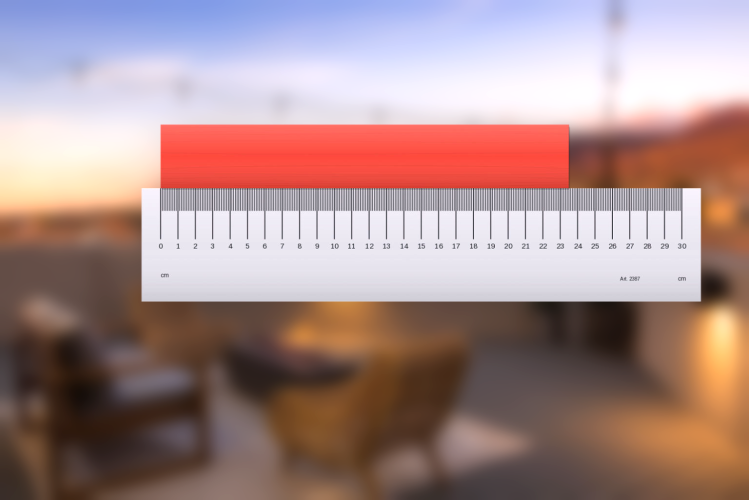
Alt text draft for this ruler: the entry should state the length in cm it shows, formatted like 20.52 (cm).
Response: 23.5 (cm)
